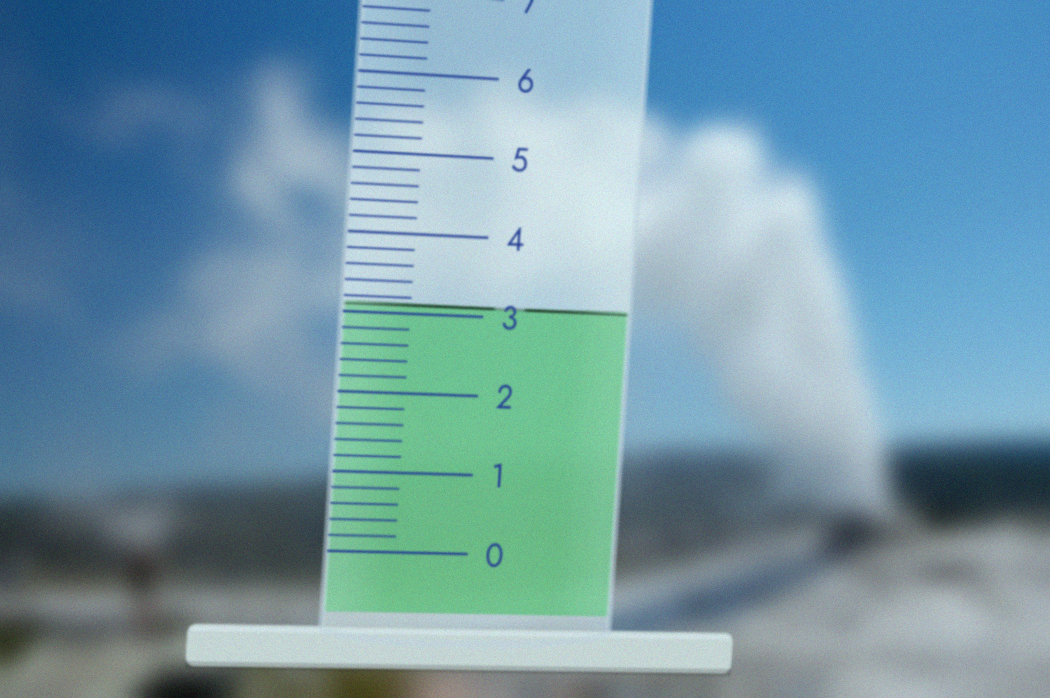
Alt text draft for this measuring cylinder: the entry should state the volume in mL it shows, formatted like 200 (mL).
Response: 3.1 (mL)
